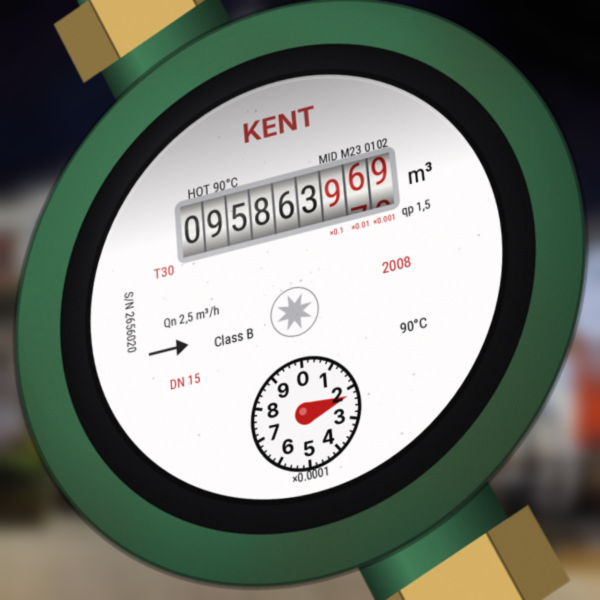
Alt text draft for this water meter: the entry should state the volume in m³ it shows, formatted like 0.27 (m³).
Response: 95863.9692 (m³)
